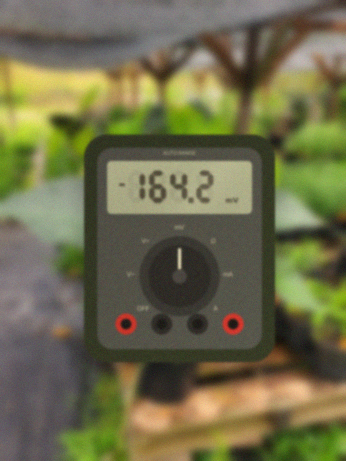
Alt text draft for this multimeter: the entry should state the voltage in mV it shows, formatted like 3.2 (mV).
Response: -164.2 (mV)
